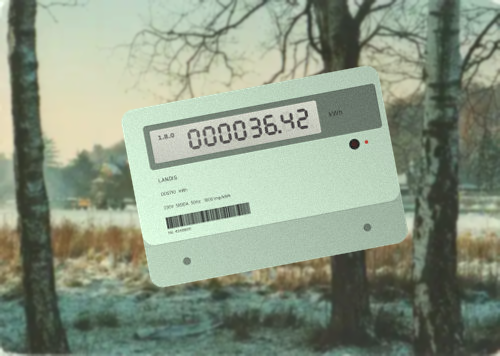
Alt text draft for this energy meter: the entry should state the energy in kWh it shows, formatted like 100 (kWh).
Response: 36.42 (kWh)
